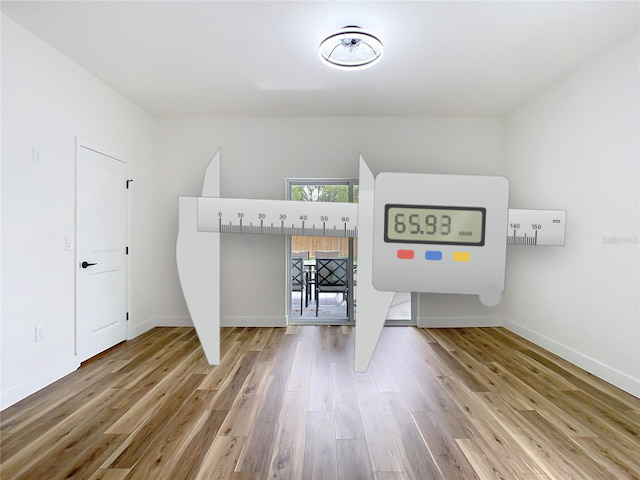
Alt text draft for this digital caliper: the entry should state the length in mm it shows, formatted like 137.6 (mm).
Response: 65.93 (mm)
